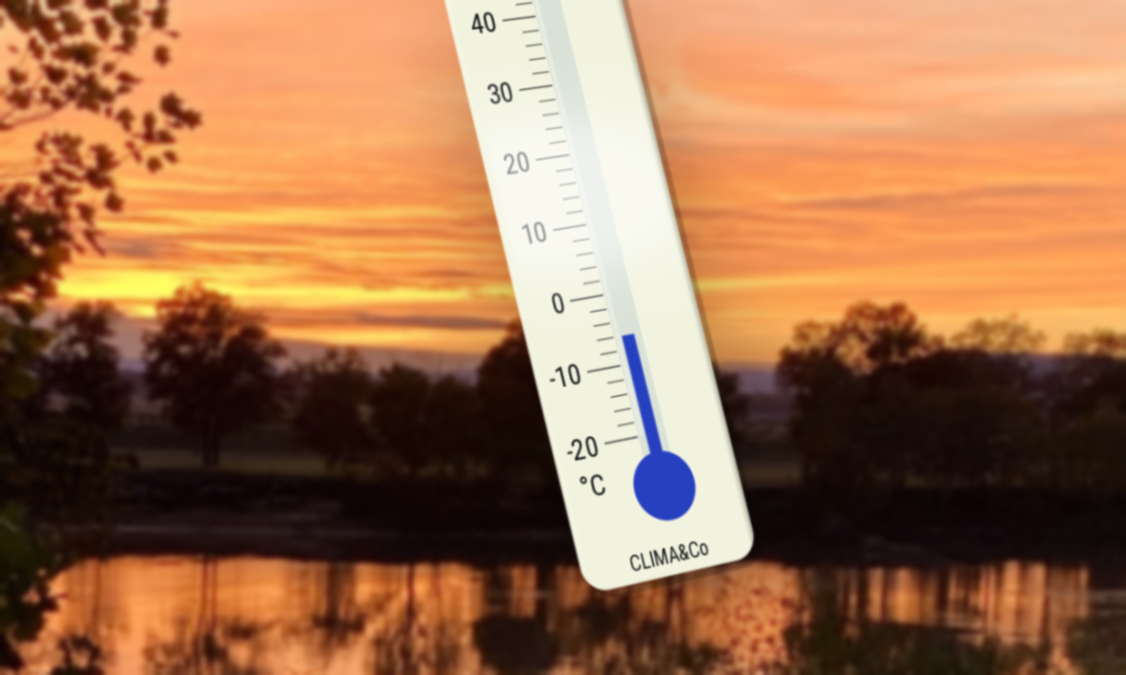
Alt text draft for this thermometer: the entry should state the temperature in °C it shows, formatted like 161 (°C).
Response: -6 (°C)
